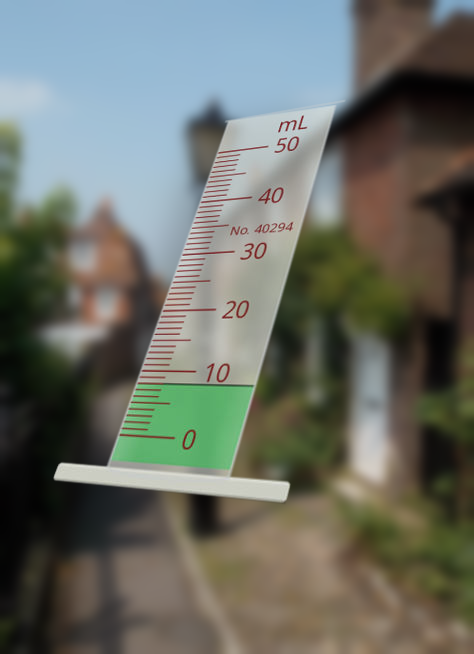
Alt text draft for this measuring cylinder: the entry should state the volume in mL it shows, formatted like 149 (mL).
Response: 8 (mL)
